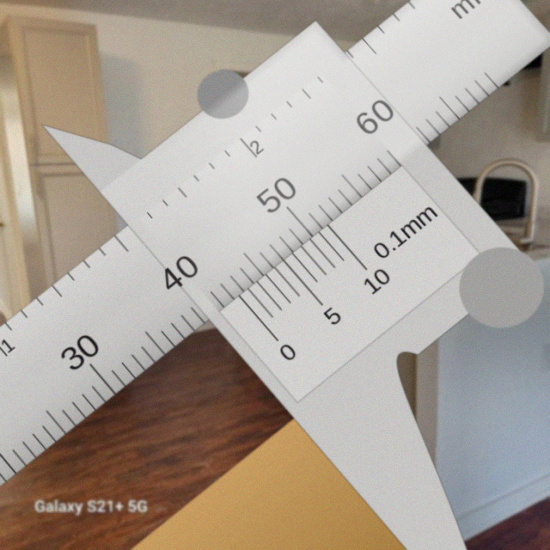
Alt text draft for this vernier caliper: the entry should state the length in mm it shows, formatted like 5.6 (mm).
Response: 42.5 (mm)
